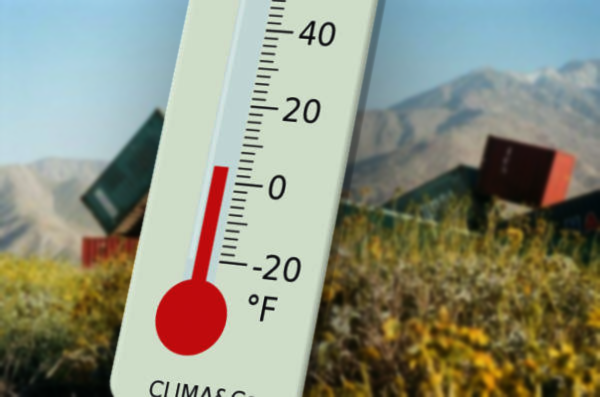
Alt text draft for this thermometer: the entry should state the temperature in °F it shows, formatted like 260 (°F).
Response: 4 (°F)
